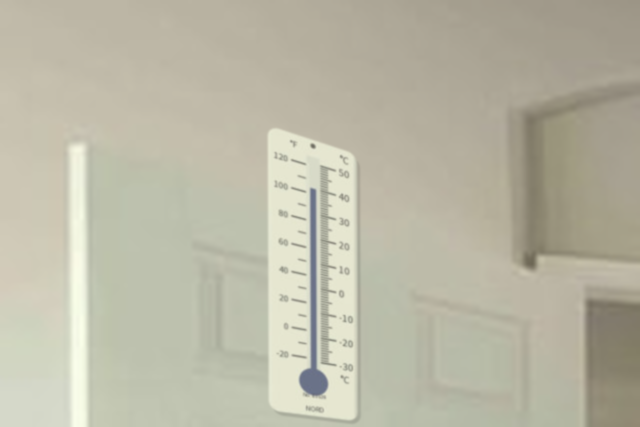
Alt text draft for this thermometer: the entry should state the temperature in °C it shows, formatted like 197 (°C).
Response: 40 (°C)
